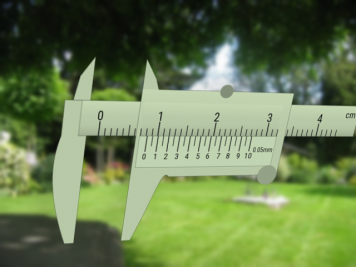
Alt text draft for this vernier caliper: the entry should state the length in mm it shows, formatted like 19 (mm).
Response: 8.2 (mm)
